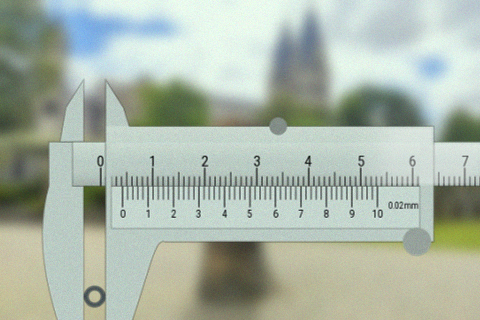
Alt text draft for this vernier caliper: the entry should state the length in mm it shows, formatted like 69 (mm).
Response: 4.2 (mm)
